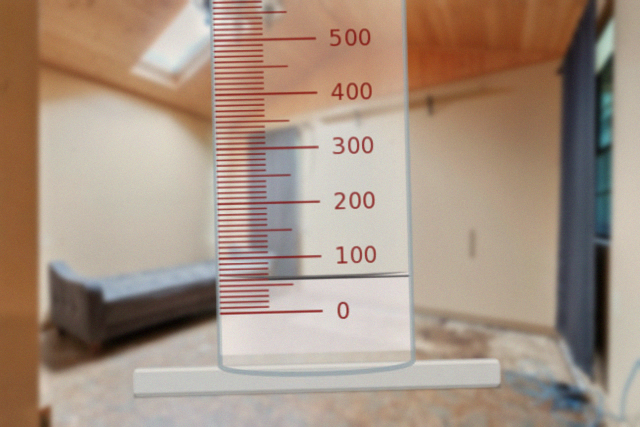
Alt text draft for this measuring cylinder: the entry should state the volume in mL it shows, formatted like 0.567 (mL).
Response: 60 (mL)
